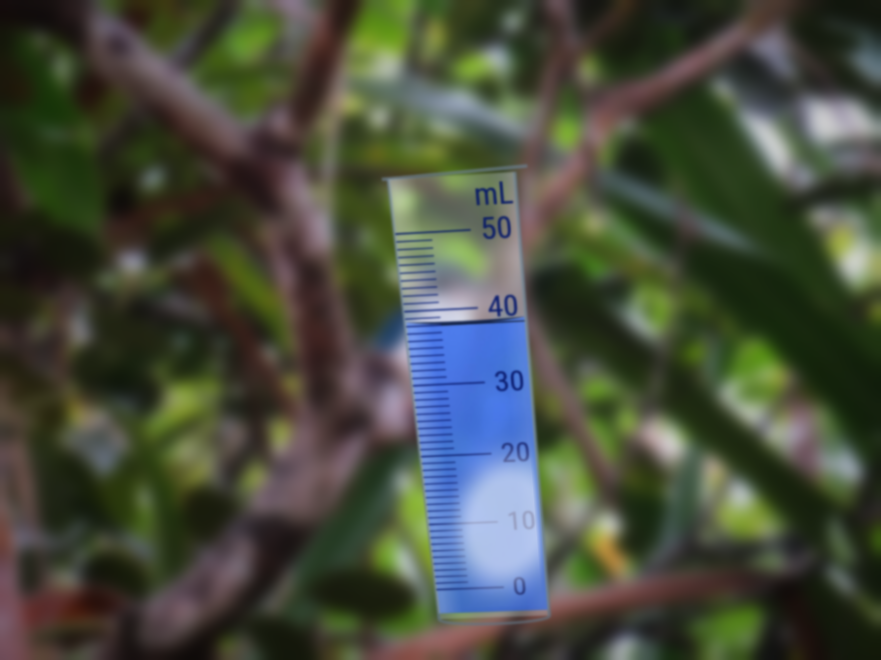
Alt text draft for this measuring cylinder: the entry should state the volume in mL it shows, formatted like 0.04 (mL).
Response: 38 (mL)
